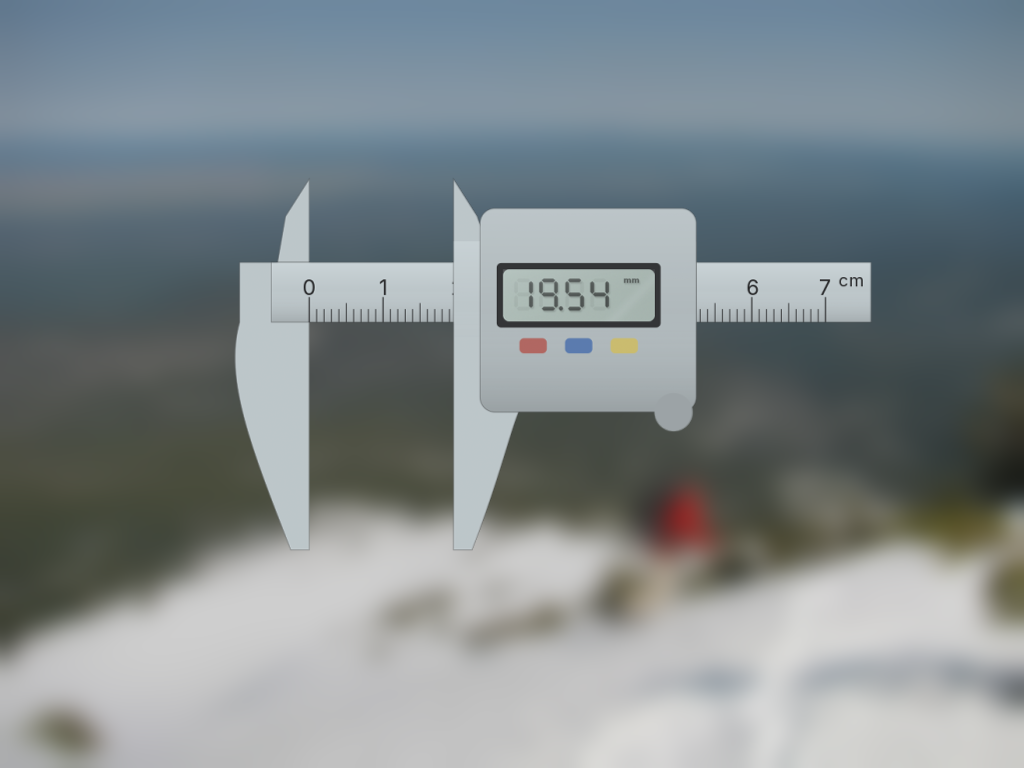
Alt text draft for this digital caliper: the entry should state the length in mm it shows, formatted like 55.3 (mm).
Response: 19.54 (mm)
